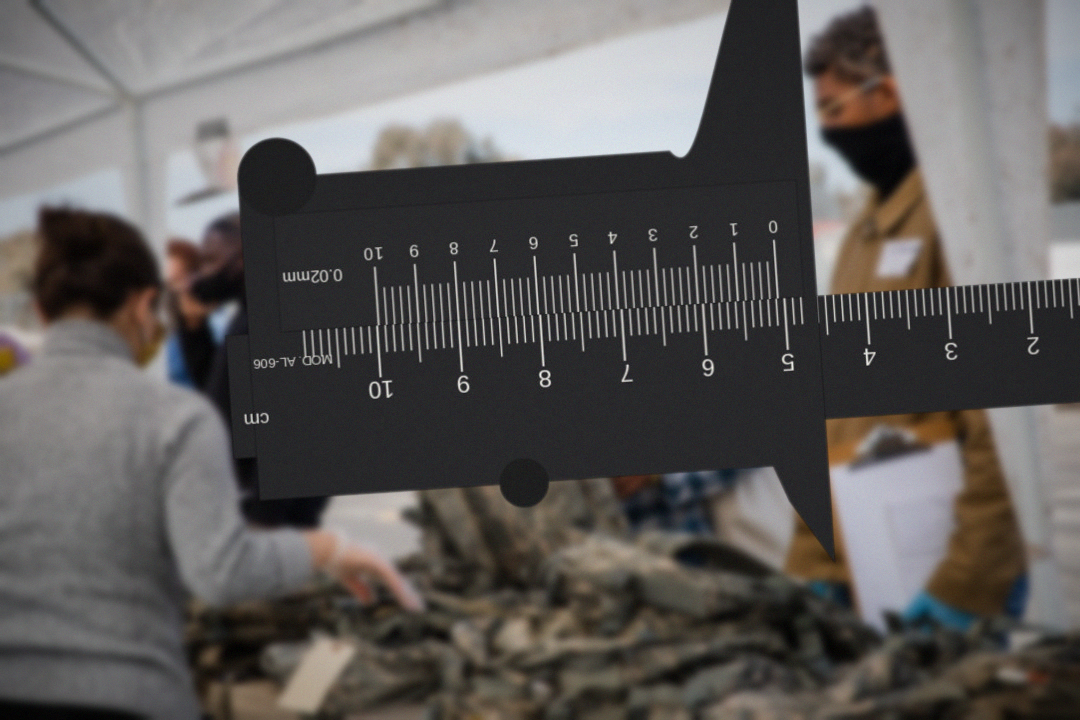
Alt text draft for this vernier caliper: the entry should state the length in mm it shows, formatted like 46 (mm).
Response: 50.8 (mm)
